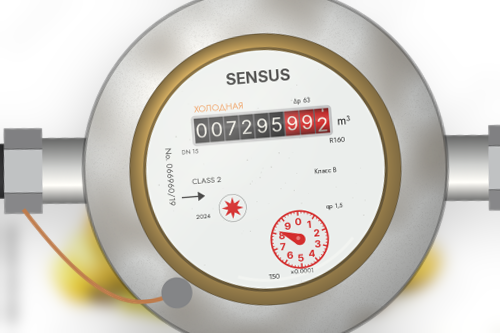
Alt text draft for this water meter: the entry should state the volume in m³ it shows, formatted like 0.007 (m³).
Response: 7295.9918 (m³)
